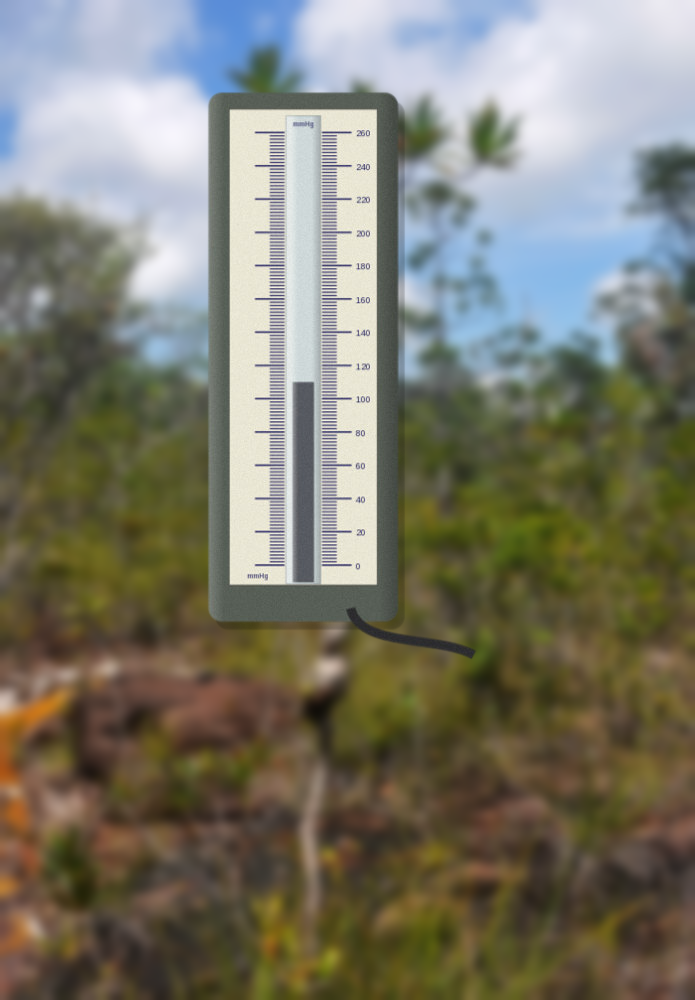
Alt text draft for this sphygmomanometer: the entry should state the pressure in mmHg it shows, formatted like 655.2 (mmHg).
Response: 110 (mmHg)
